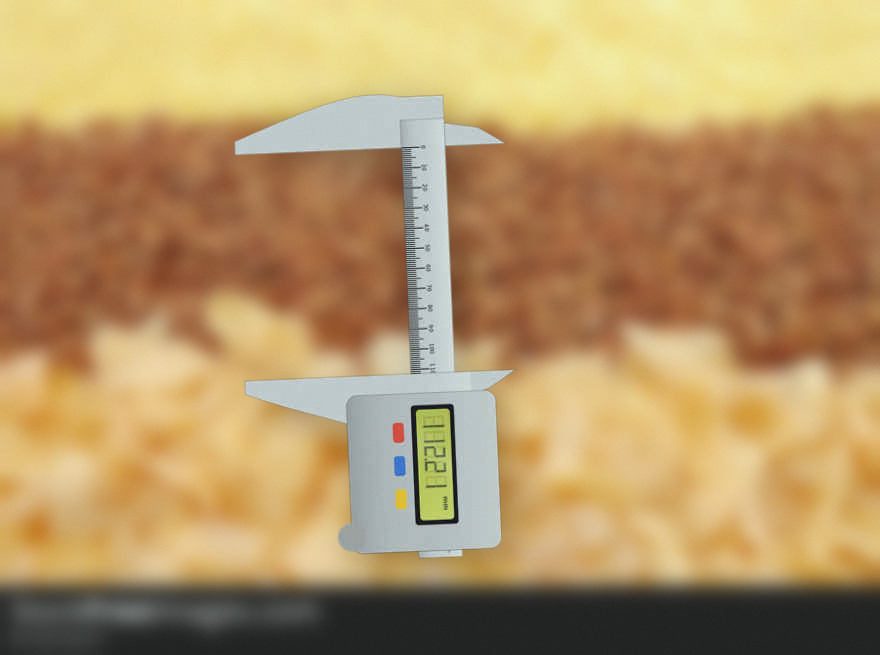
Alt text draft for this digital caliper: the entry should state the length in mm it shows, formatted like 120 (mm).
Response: 112.21 (mm)
